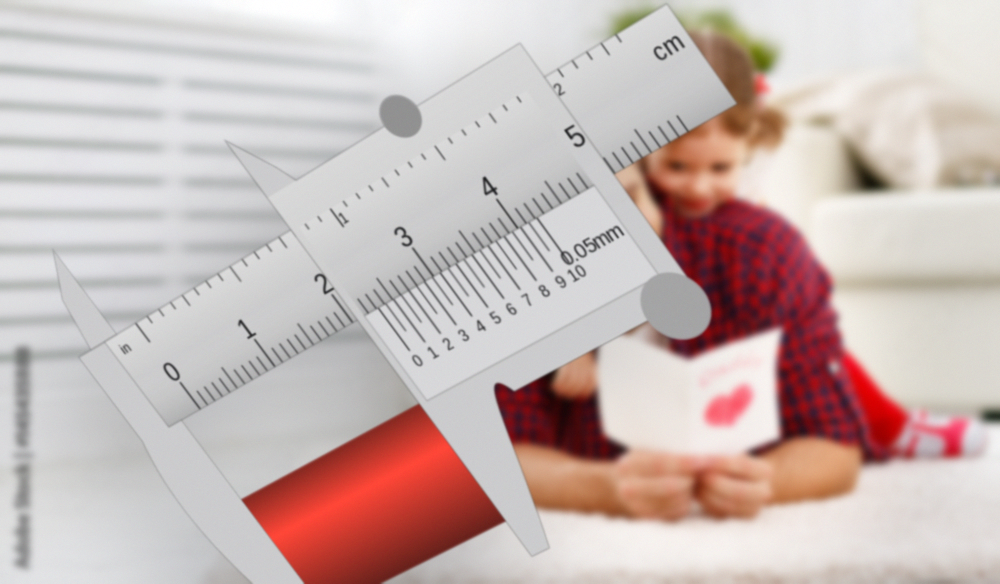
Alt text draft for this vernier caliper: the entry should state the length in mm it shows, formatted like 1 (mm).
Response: 23.2 (mm)
